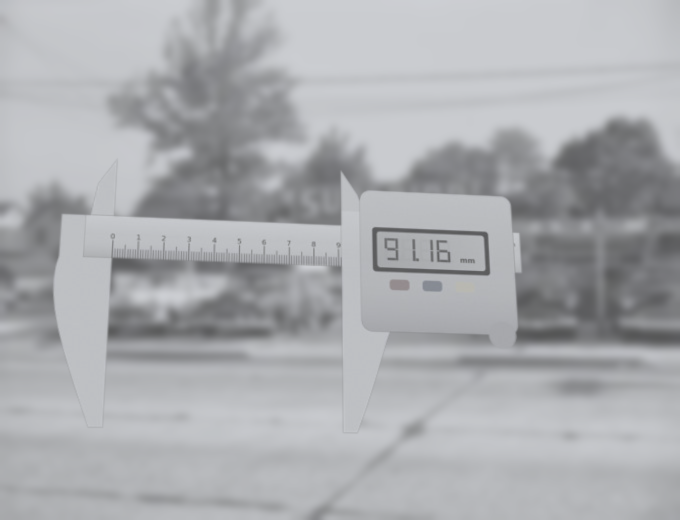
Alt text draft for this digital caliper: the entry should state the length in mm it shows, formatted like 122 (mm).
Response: 91.16 (mm)
